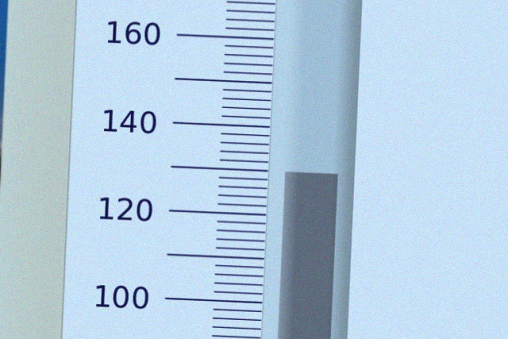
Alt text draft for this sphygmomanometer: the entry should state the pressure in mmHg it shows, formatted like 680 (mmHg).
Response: 130 (mmHg)
